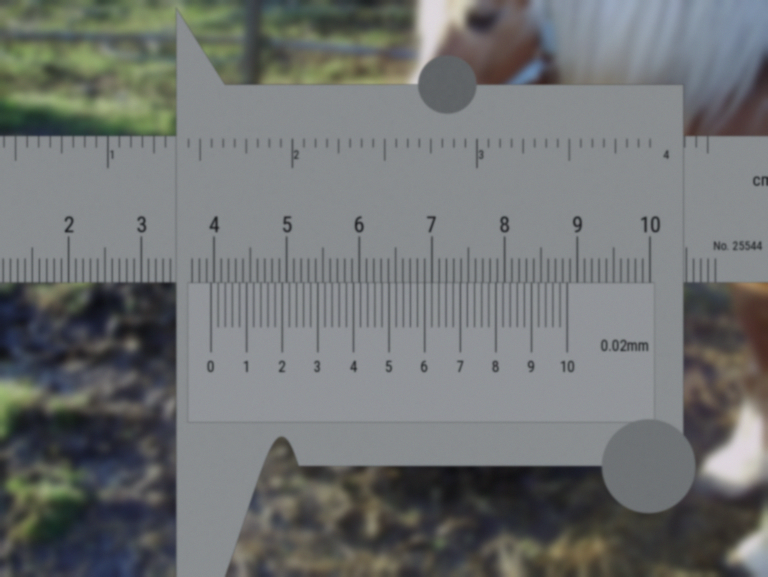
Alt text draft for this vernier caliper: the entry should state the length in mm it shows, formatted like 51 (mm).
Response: 39.6 (mm)
